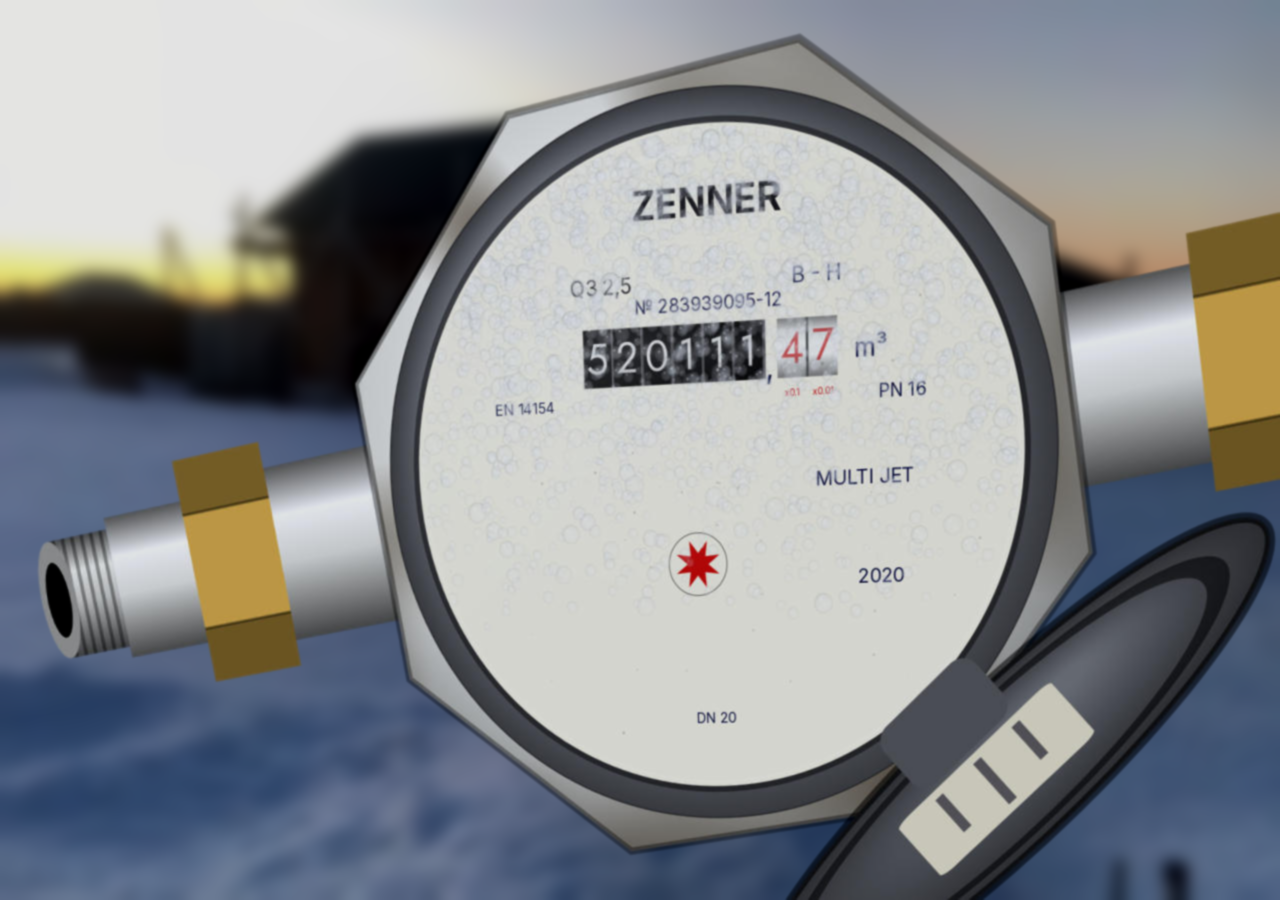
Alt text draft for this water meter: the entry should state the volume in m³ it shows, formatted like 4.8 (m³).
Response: 520111.47 (m³)
